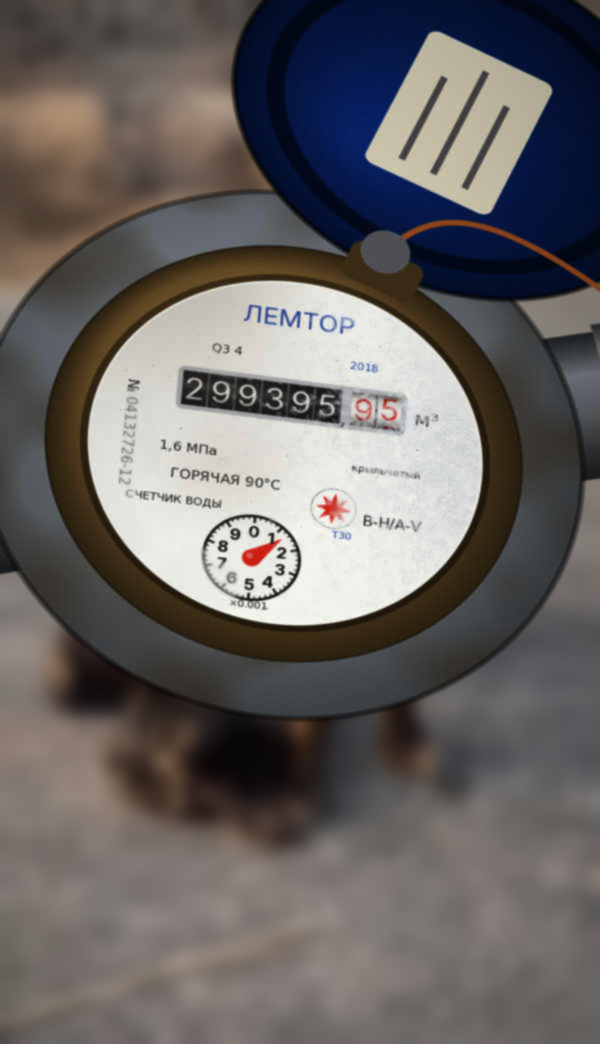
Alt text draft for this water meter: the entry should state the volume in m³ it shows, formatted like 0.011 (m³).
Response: 299395.951 (m³)
